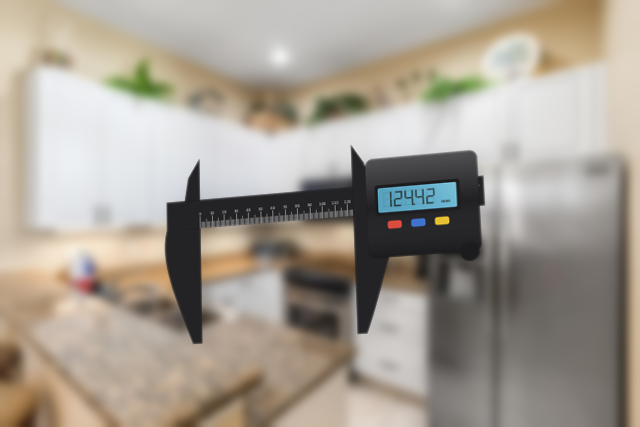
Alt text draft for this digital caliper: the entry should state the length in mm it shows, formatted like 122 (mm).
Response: 124.42 (mm)
